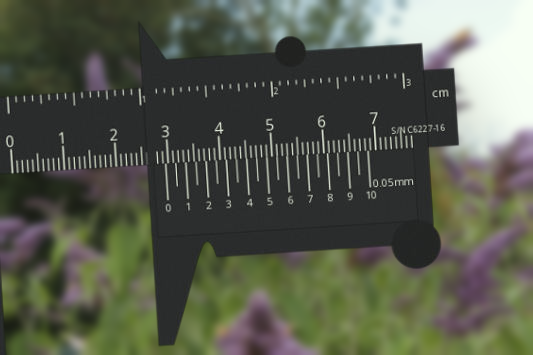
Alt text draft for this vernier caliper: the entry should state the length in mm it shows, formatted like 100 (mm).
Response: 29.5 (mm)
